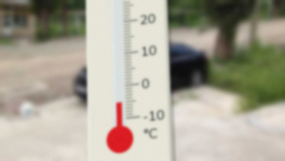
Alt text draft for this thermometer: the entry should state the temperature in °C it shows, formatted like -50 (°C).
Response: -5 (°C)
